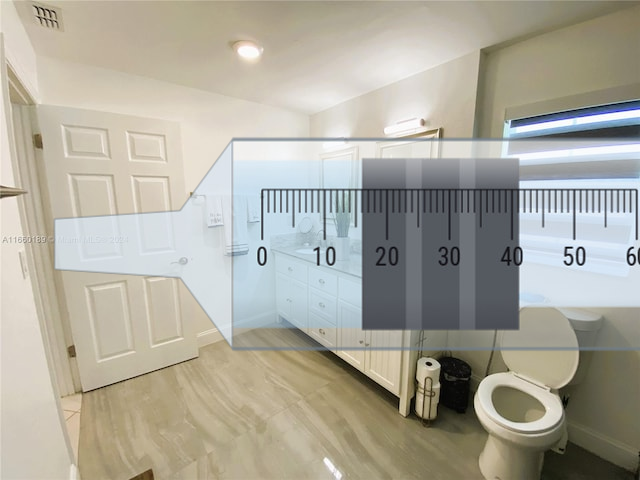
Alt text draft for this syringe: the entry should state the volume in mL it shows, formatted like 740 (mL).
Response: 16 (mL)
